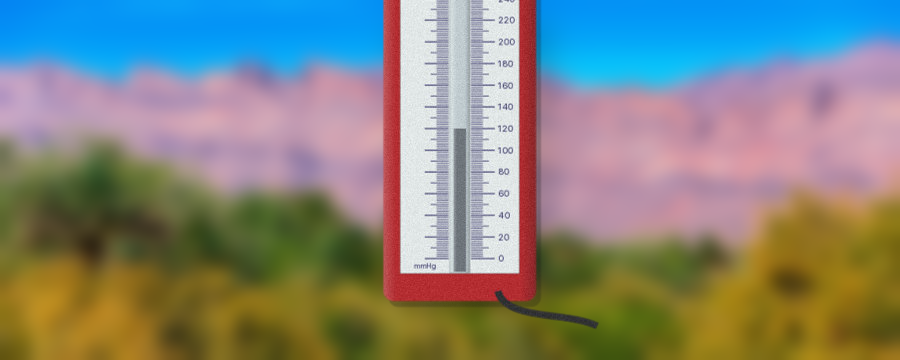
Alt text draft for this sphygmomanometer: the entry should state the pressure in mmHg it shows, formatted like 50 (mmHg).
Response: 120 (mmHg)
